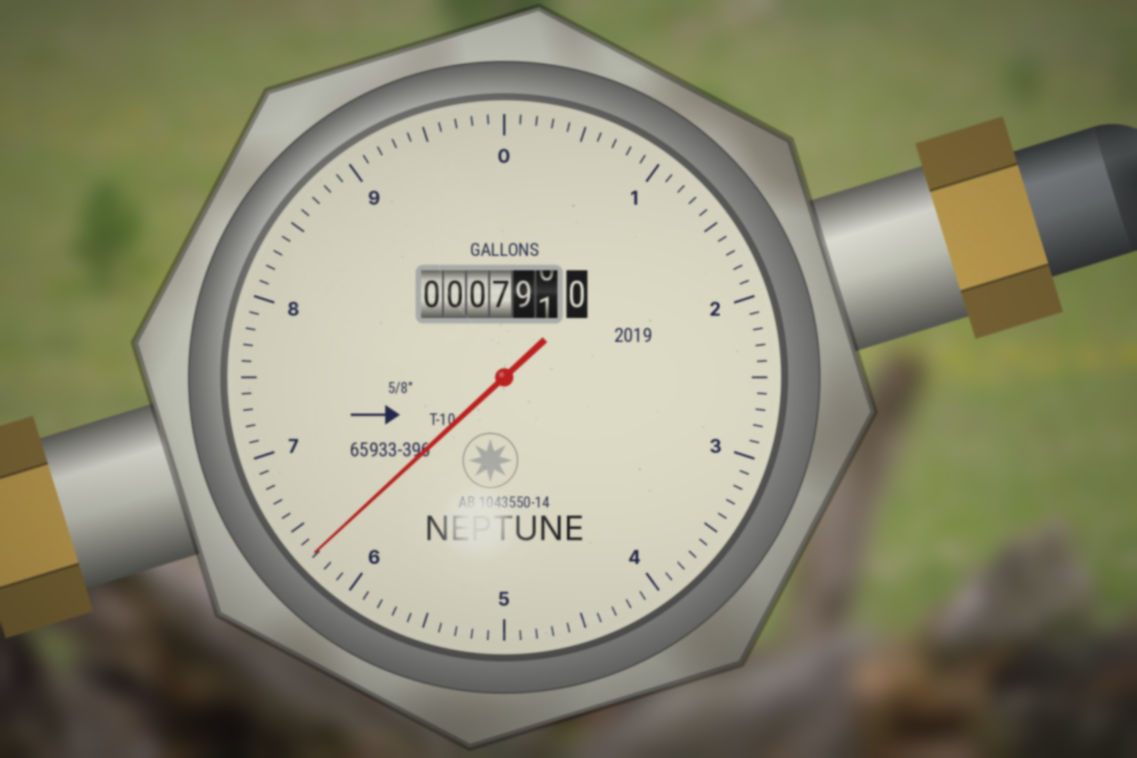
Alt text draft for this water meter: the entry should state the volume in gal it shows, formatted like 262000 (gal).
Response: 7906.3 (gal)
